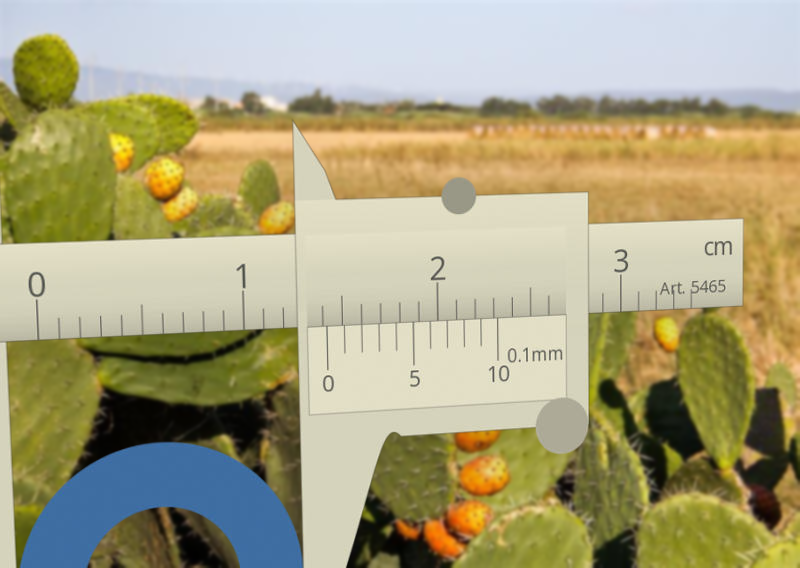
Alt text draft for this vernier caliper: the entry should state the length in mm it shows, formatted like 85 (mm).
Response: 14.2 (mm)
